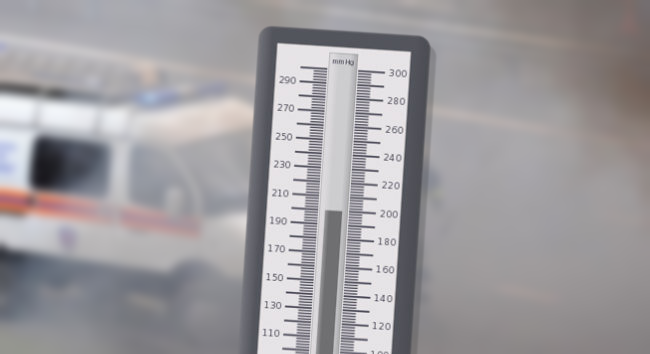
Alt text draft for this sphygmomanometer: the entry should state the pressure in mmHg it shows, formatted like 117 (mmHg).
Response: 200 (mmHg)
